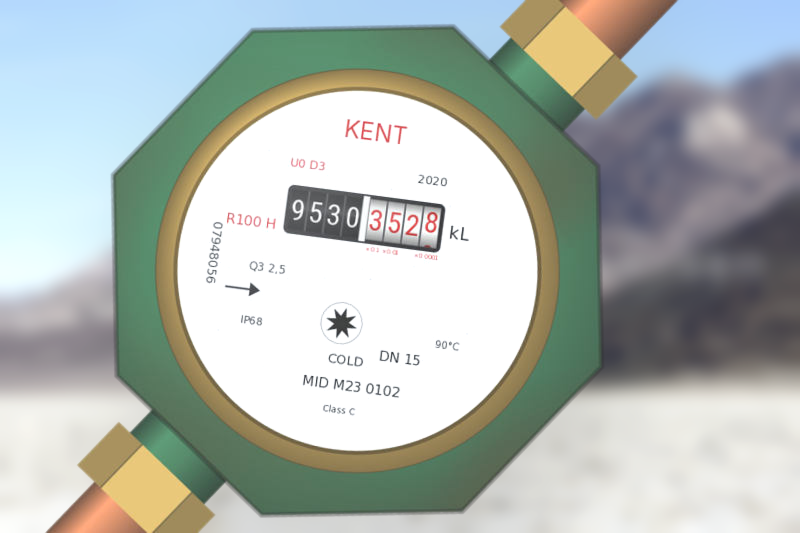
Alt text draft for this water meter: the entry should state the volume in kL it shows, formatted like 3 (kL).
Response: 9530.3528 (kL)
